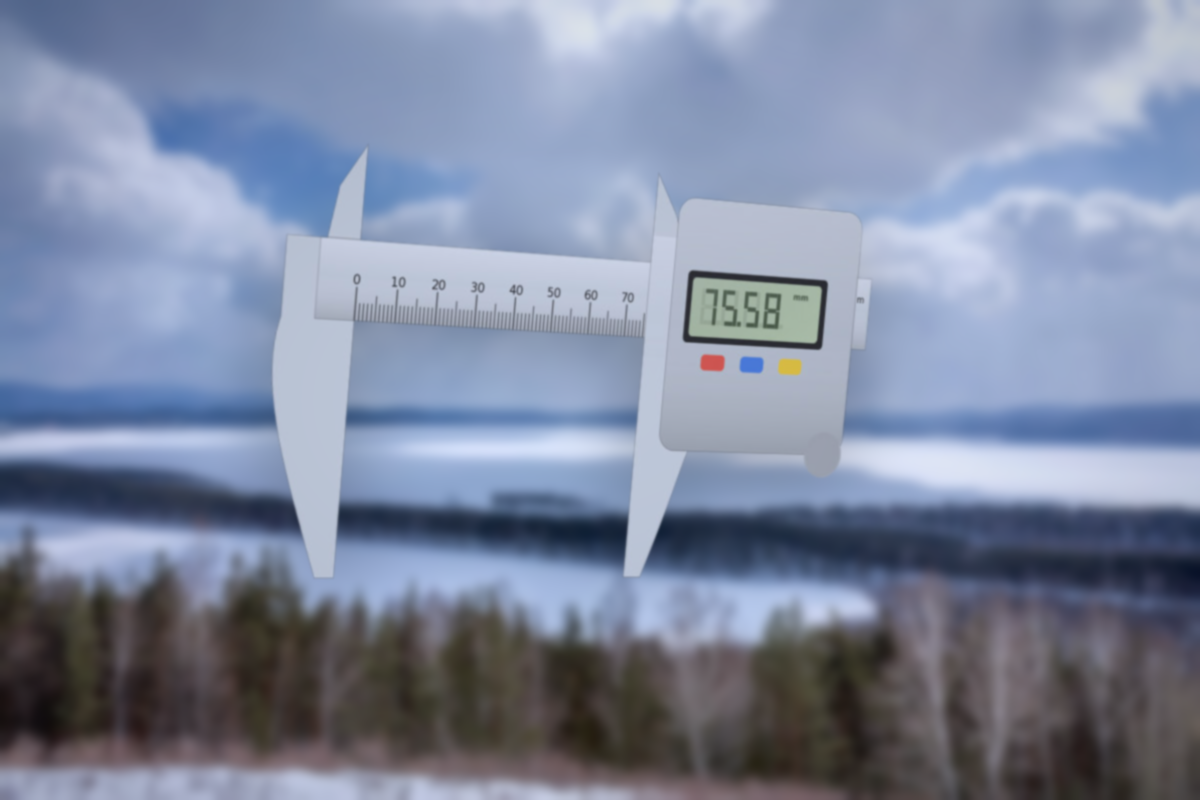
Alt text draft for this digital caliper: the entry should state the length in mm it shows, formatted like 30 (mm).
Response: 75.58 (mm)
